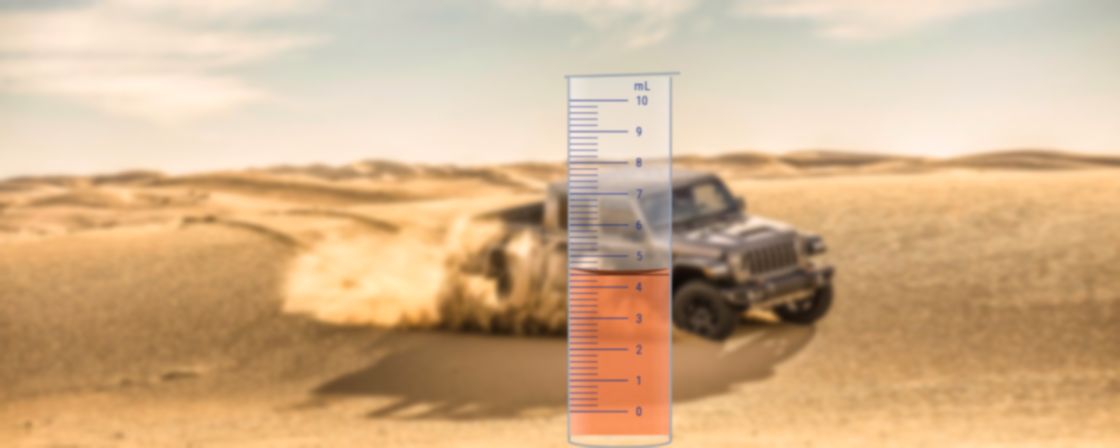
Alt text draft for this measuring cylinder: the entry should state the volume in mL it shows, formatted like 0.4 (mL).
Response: 4.4 (mL)
